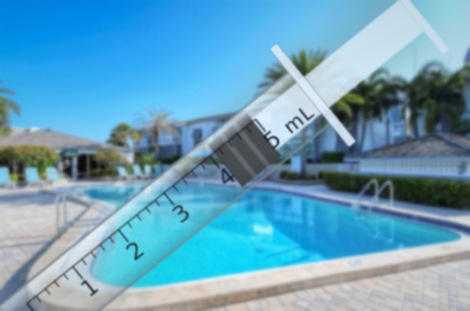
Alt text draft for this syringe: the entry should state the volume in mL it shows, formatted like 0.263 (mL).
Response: 4.1 (mL)
